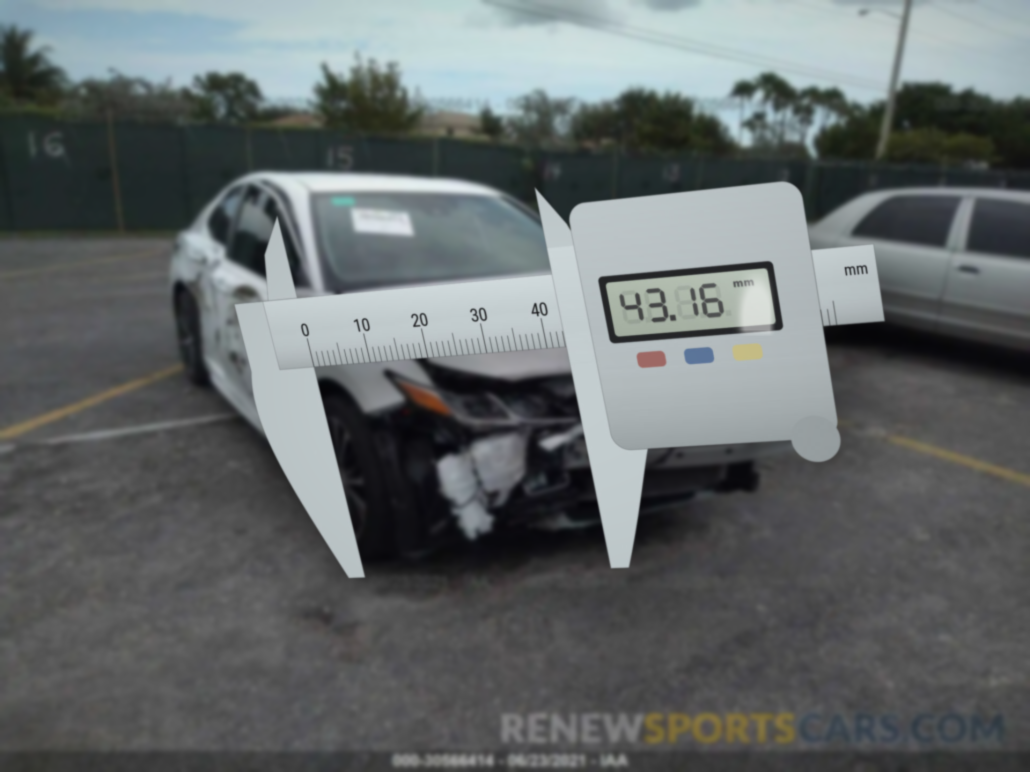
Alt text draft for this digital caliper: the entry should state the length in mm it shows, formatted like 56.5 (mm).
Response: 43.16 (mm)
